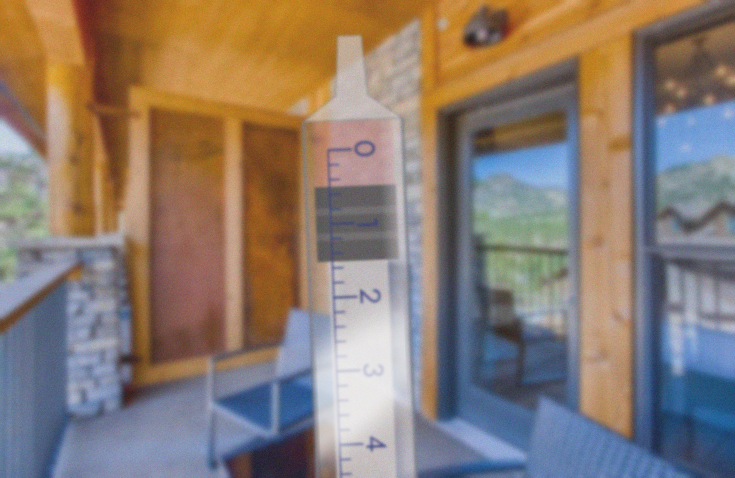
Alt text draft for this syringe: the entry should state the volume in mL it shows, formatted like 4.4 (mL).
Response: 0.5 (mL)
